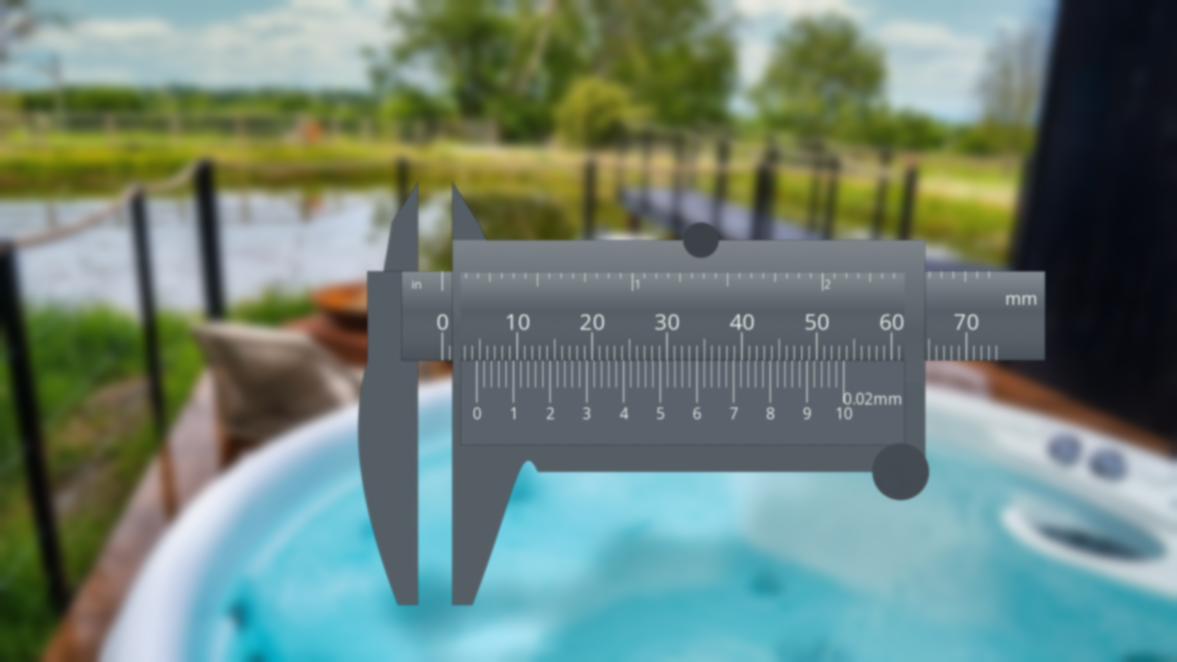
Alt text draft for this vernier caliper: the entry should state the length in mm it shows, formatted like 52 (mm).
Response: 4.6 (mm)
